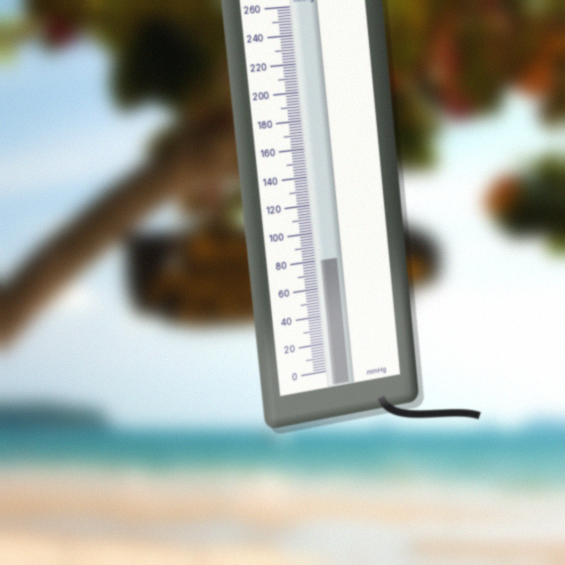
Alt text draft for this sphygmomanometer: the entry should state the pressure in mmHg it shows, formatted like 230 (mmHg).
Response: 80 (mmHg)
